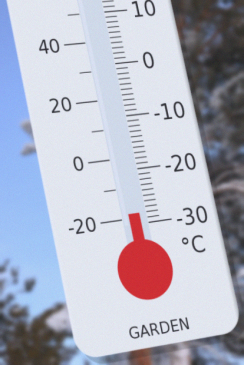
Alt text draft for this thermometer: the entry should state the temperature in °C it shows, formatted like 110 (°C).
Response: -28 (°C)
